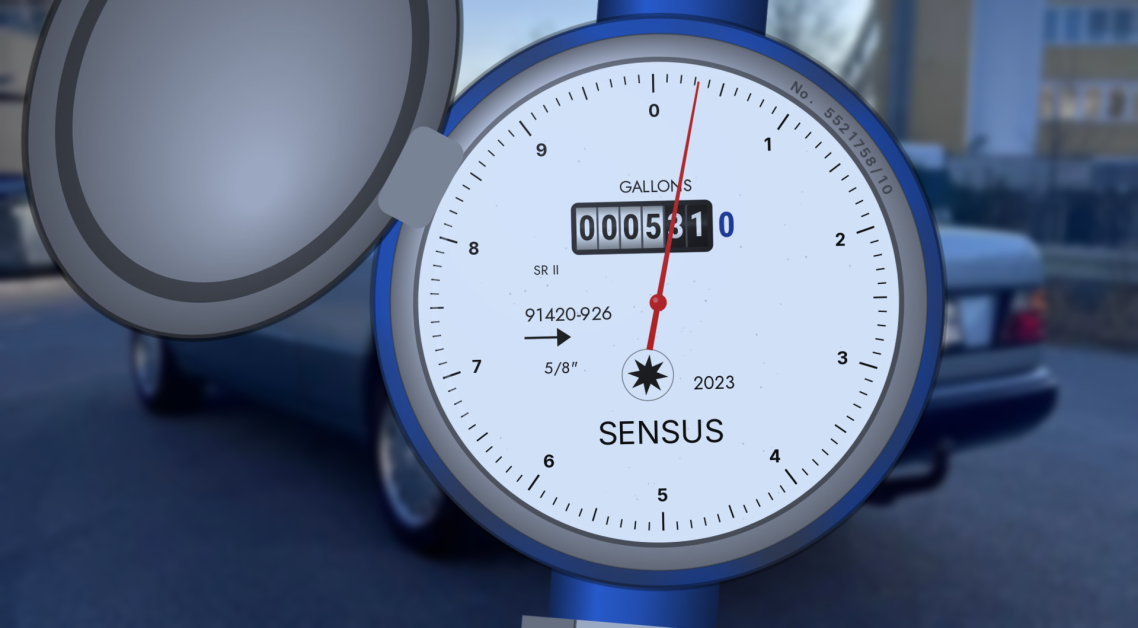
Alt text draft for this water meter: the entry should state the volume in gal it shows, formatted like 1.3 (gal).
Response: 5310.3 (gal)
